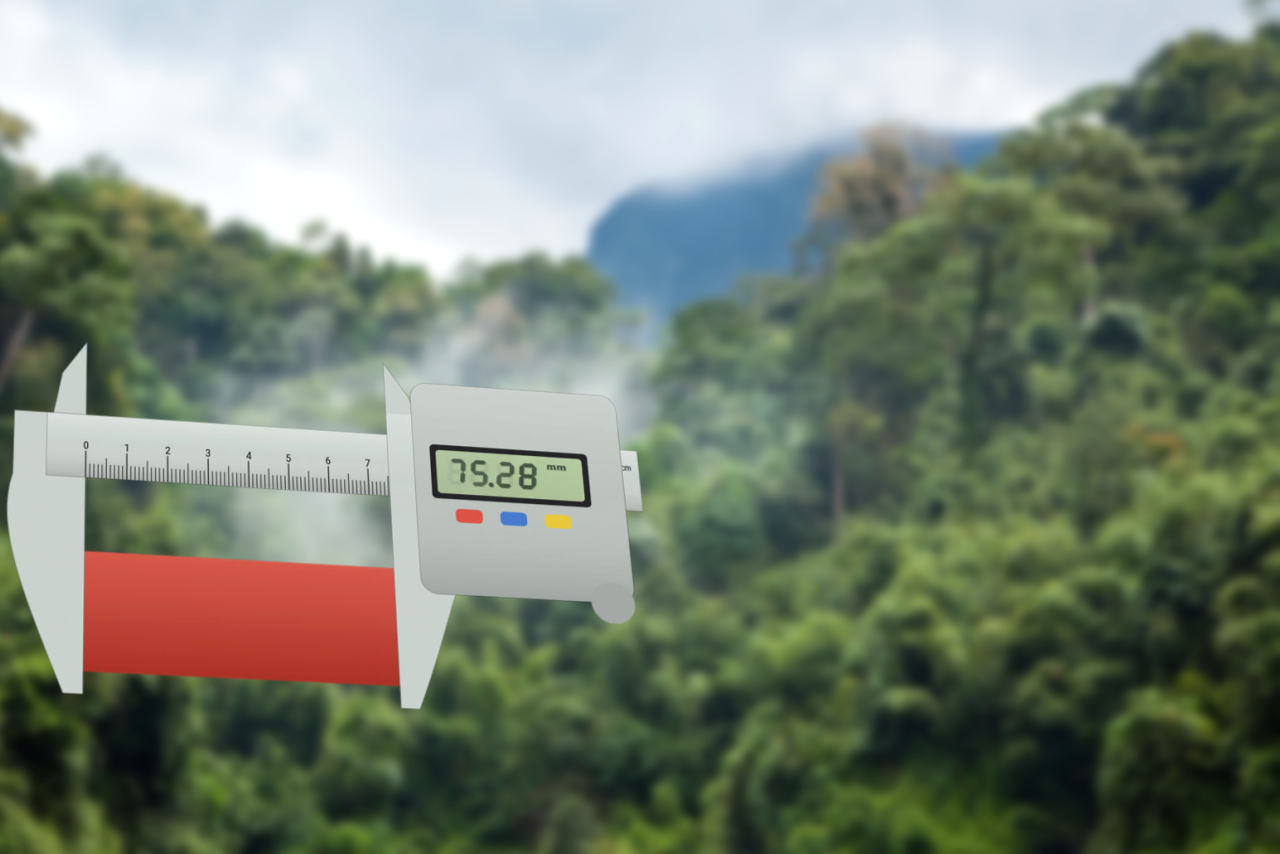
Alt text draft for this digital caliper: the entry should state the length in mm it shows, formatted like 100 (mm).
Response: 75.28 (mm)
